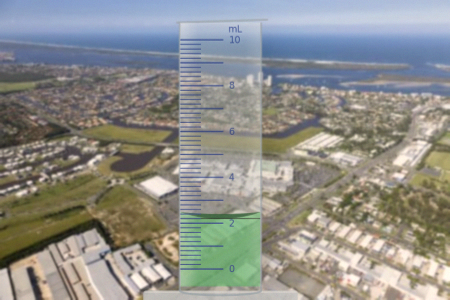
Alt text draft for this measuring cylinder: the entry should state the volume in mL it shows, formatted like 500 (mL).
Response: 2.2 (mL)
